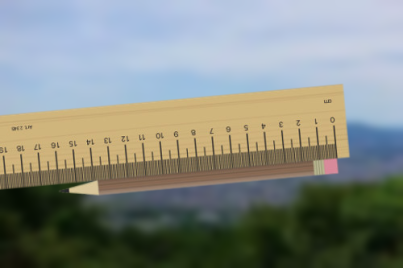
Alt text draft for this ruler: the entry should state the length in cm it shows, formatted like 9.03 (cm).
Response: 16 (cm)
